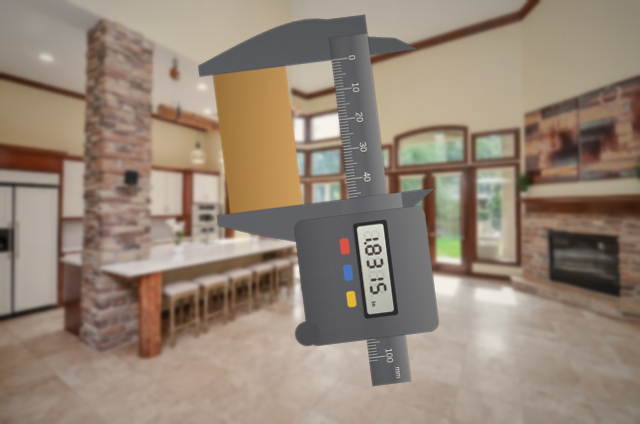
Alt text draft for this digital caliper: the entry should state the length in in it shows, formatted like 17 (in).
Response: 1.8315 (in)
